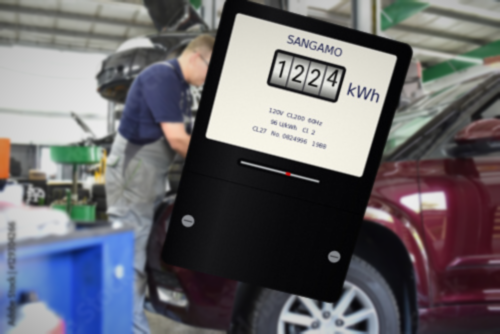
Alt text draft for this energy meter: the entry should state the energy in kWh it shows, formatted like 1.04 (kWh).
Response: 1224 (kWh)
